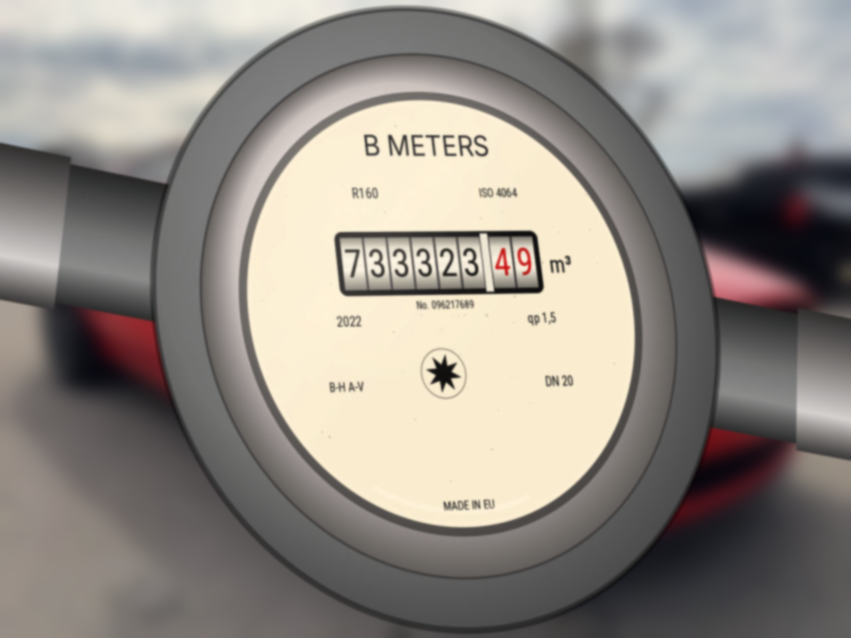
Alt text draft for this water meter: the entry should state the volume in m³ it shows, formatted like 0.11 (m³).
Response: 733323.49 (m³)
